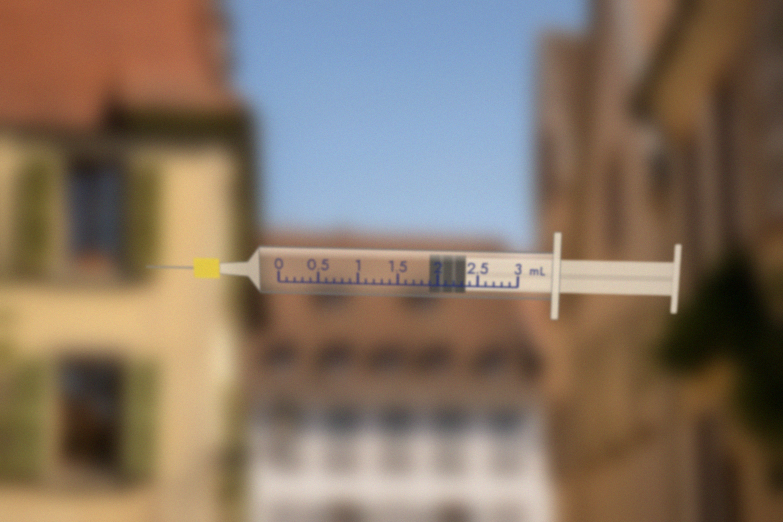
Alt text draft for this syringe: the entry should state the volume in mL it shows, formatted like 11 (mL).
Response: 1.9 (mL)
